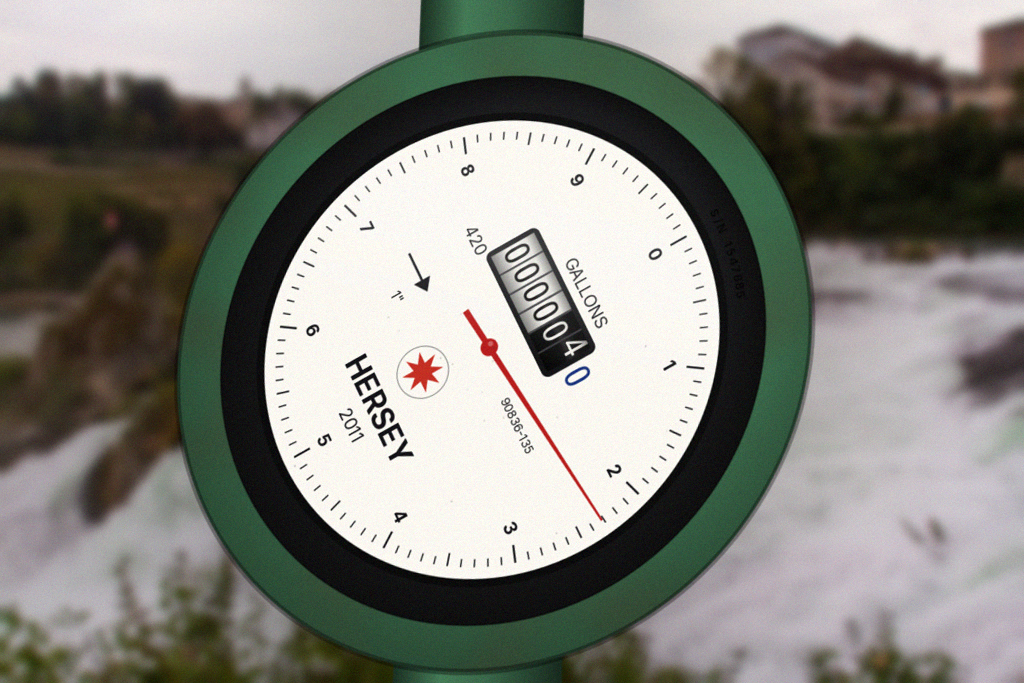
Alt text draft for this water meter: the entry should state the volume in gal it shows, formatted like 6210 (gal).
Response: 42.3 (gal)
